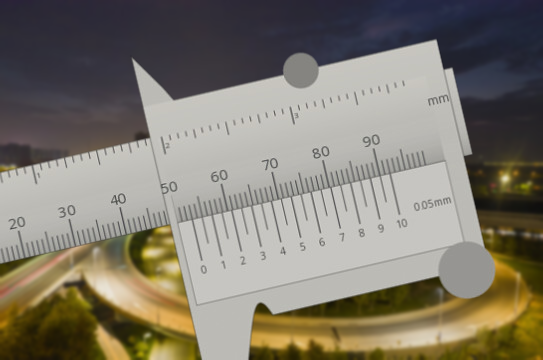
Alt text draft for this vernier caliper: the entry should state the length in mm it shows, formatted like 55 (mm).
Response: 53.0 (mm)
